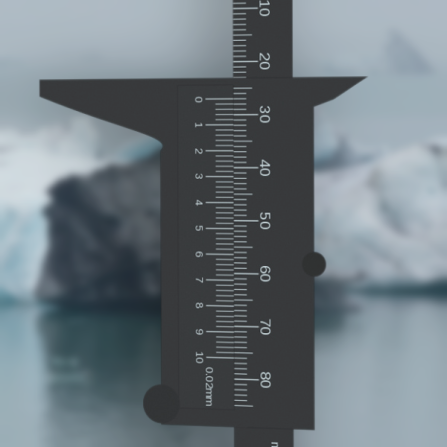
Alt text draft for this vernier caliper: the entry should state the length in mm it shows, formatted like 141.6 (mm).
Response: 27.0 (mm)
